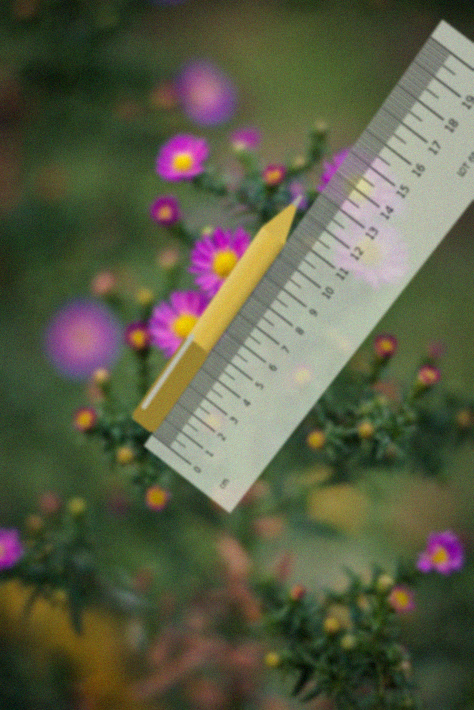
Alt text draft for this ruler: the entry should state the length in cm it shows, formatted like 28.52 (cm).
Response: 12.5 (cm)
